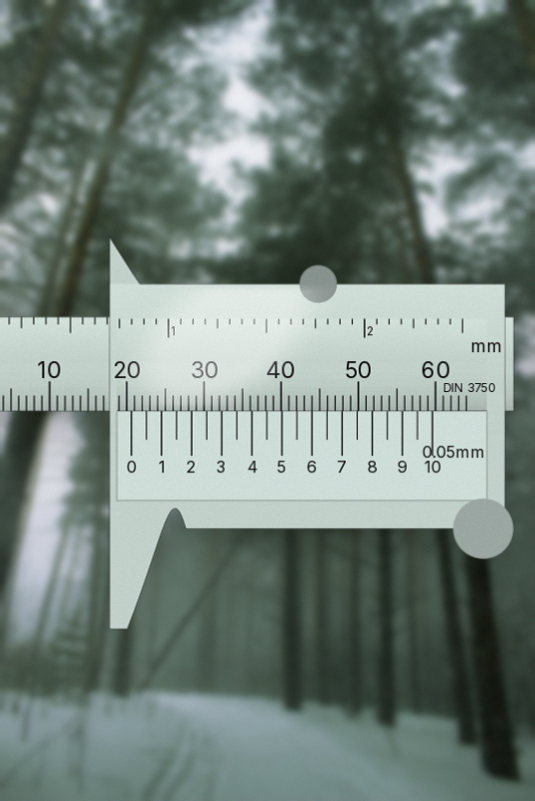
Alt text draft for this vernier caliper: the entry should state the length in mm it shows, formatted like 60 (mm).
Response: 20.6 (mm)
